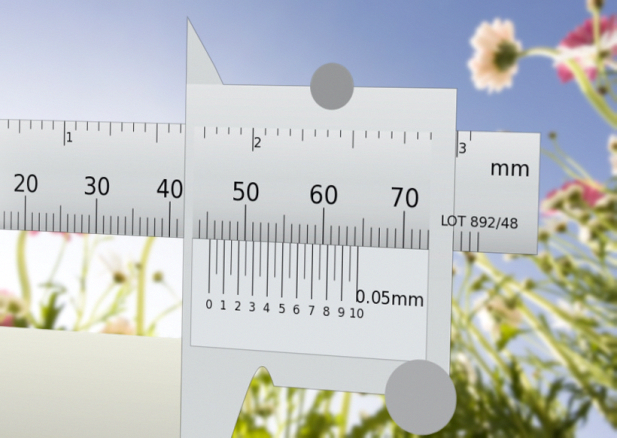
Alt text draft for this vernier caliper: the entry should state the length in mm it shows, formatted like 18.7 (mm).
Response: 45.4 (mm)
